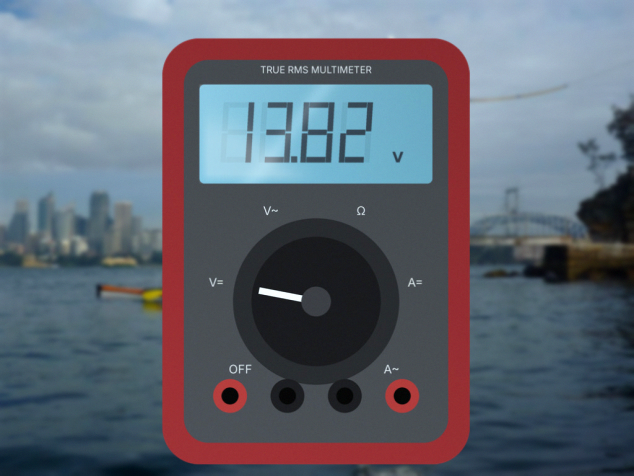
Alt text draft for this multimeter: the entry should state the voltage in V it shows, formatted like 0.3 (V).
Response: 13.82 (V)
